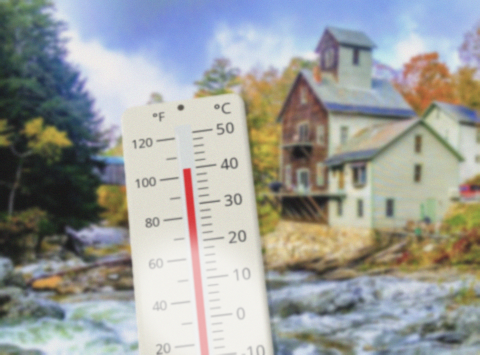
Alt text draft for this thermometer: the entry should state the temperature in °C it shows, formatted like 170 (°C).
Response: 40 (°C)
